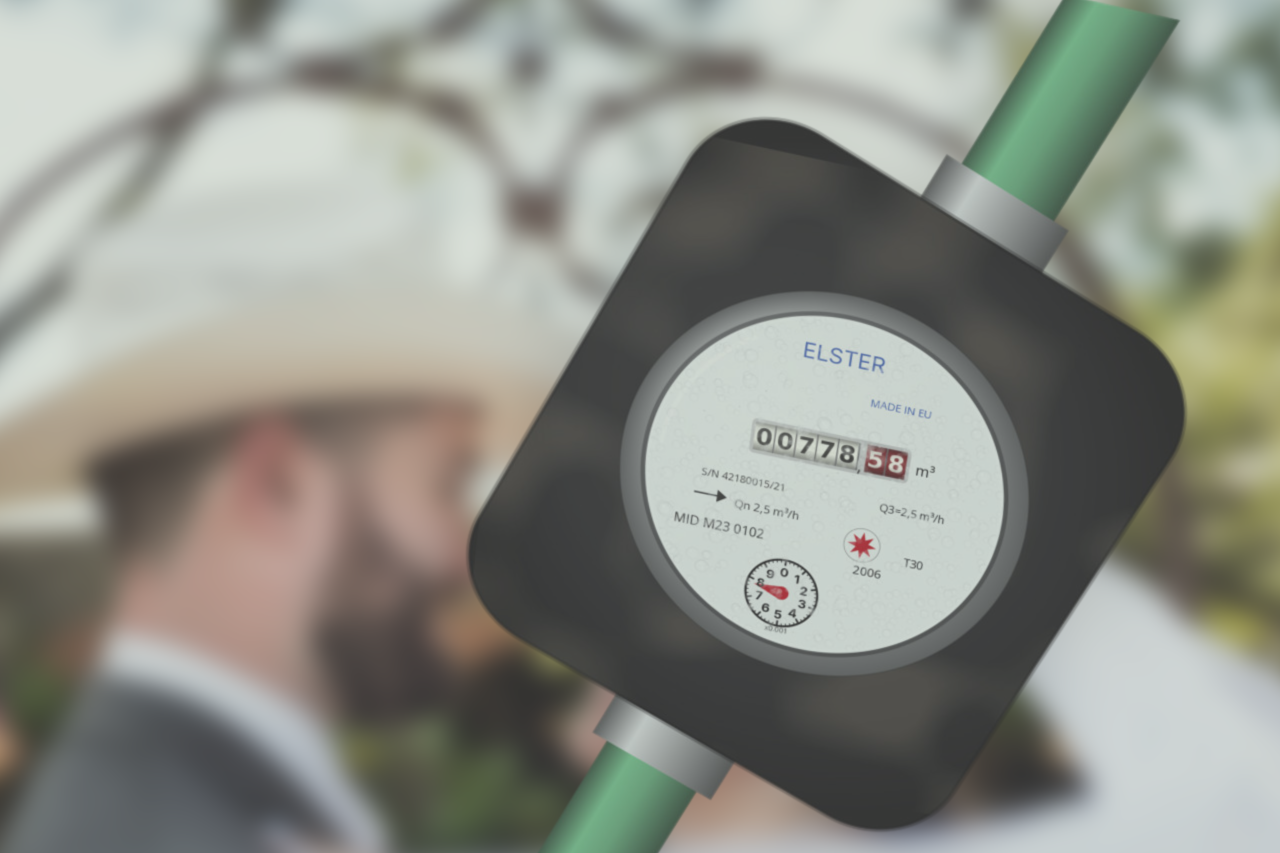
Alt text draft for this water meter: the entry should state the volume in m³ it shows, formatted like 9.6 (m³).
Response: 778.587 (m³)
